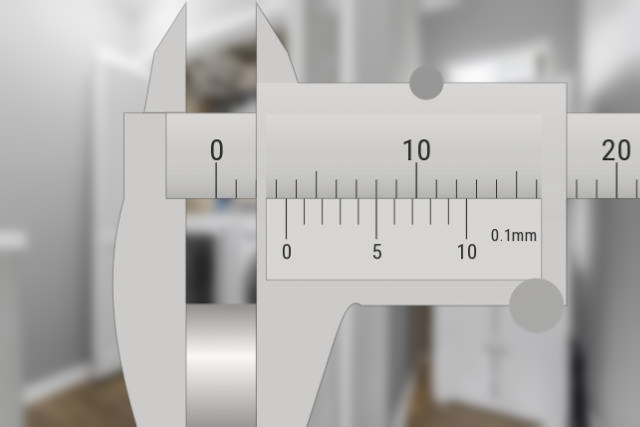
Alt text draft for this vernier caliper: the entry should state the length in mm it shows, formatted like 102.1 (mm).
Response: 3.5 (mm)
